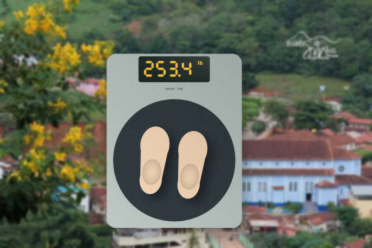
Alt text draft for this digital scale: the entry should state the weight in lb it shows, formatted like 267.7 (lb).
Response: 253.4 (lb)
